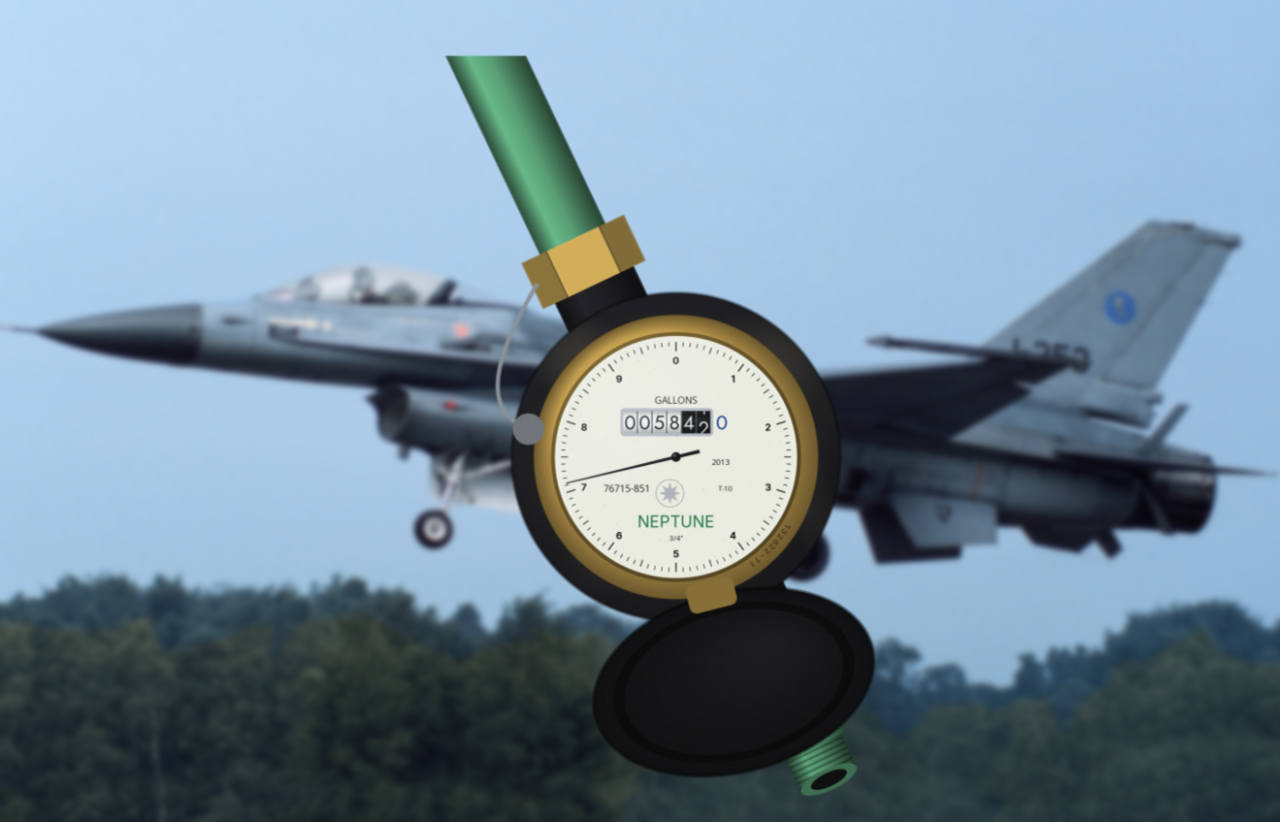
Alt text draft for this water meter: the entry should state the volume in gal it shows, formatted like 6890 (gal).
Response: 58417.1 (gal)
